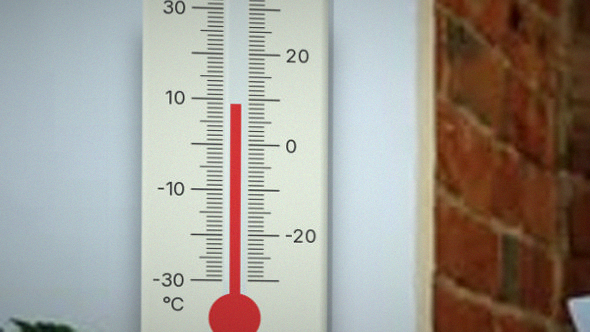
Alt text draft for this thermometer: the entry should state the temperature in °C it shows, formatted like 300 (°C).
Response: 9 (°C)
